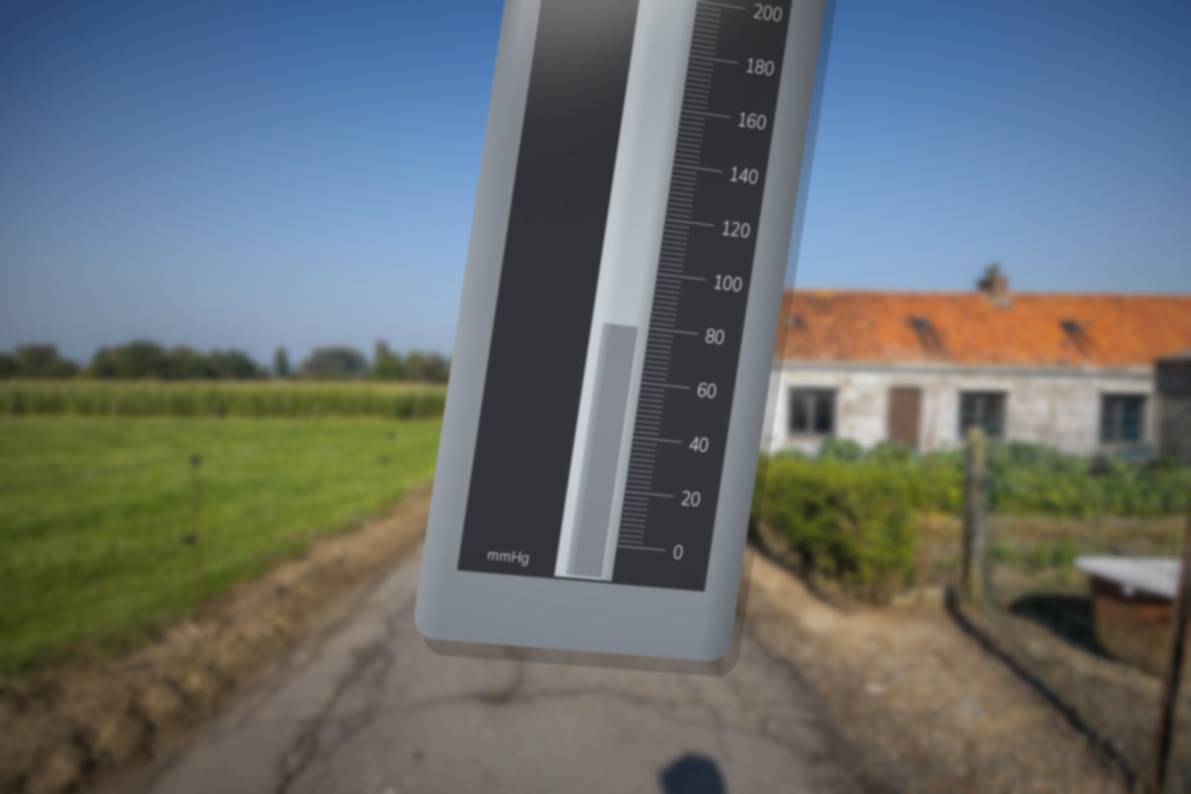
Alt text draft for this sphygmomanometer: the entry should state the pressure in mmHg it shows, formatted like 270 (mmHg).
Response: 80 (mmHg)
